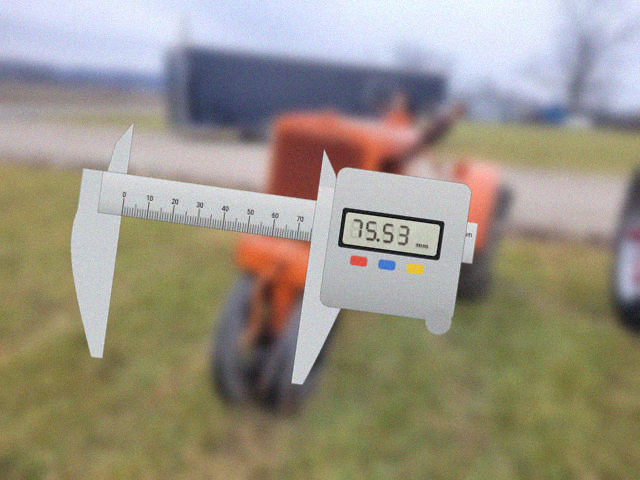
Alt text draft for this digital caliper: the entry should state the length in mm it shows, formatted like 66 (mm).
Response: 75.53 (mm)
